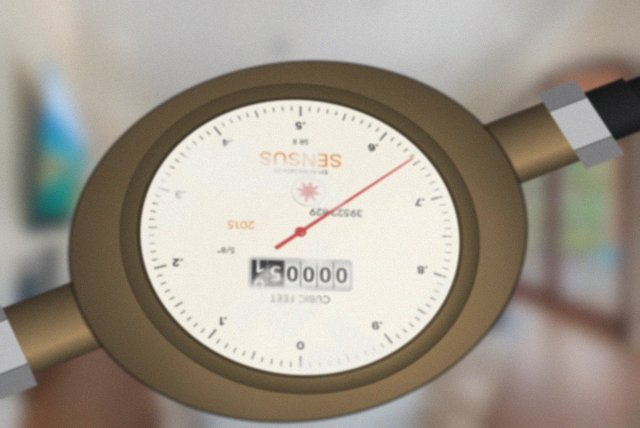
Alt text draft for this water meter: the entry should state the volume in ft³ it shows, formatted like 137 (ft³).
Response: 50.64 (ft³)
